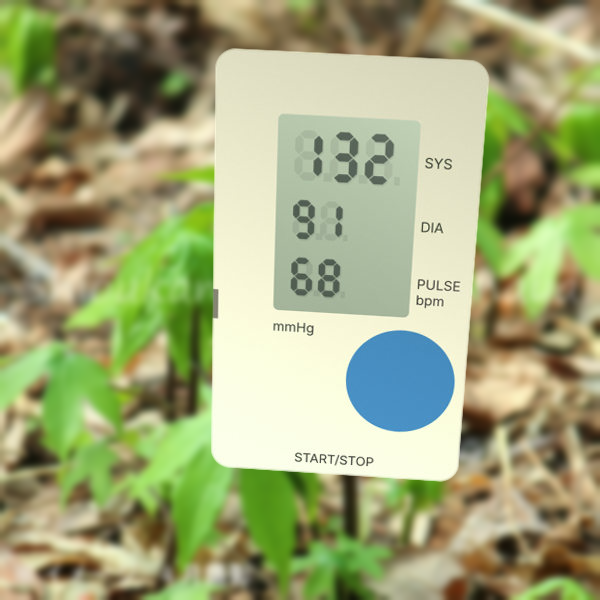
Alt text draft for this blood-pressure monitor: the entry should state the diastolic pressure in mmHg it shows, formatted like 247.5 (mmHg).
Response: 91 (mmHg)
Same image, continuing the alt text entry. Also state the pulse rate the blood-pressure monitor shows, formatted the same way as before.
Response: 68 (bpm)
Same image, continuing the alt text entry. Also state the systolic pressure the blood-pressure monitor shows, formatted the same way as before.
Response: 132 (mmHg)
